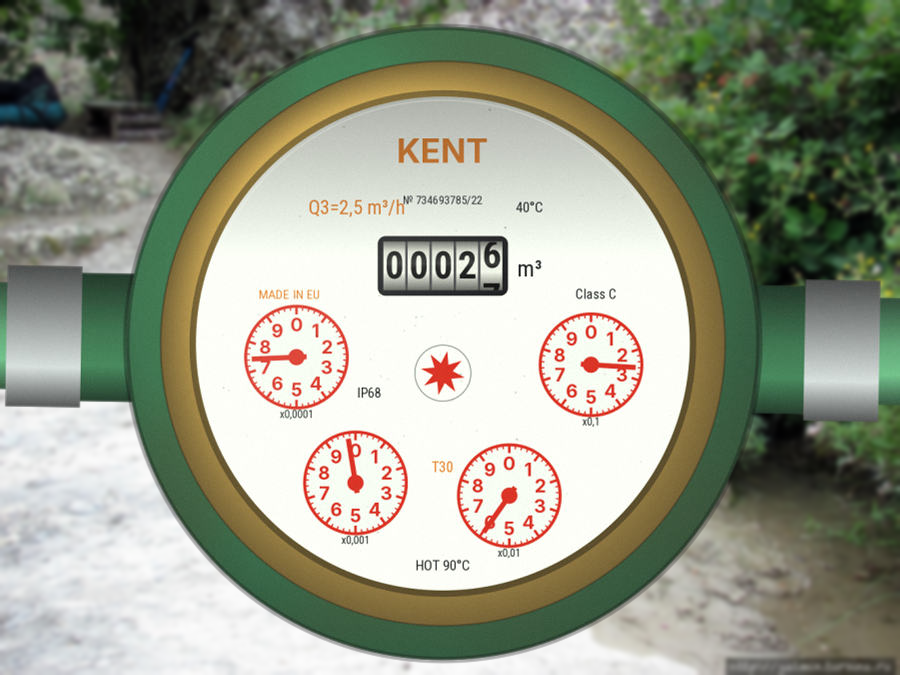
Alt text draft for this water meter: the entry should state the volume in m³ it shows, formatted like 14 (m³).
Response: 26.2597 (m³)
